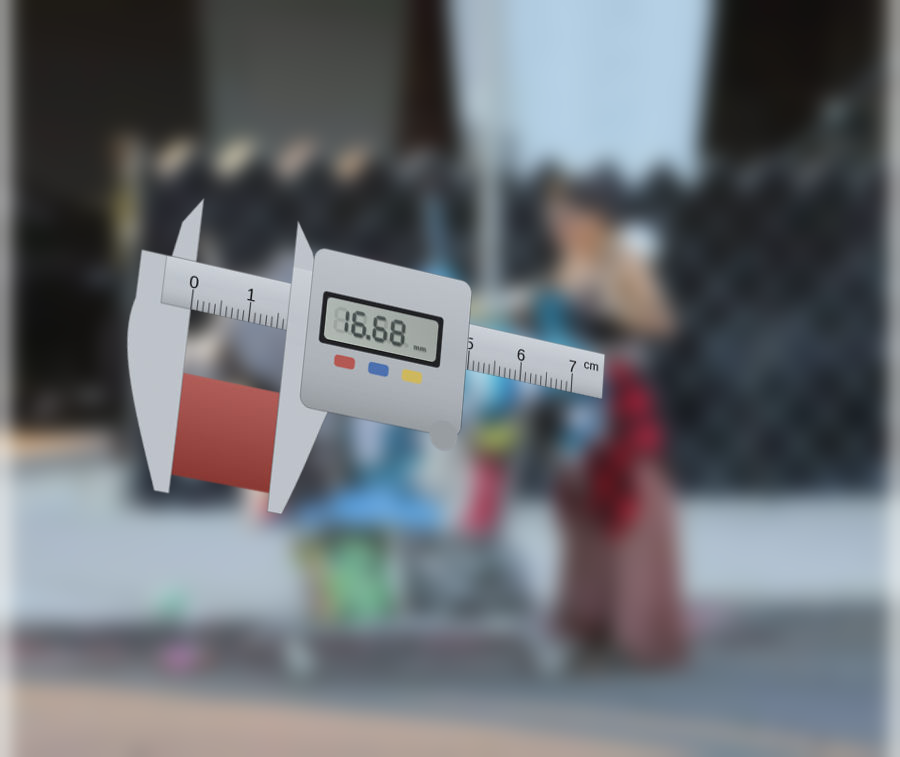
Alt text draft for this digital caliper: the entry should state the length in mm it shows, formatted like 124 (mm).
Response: 16.68 (mm)
